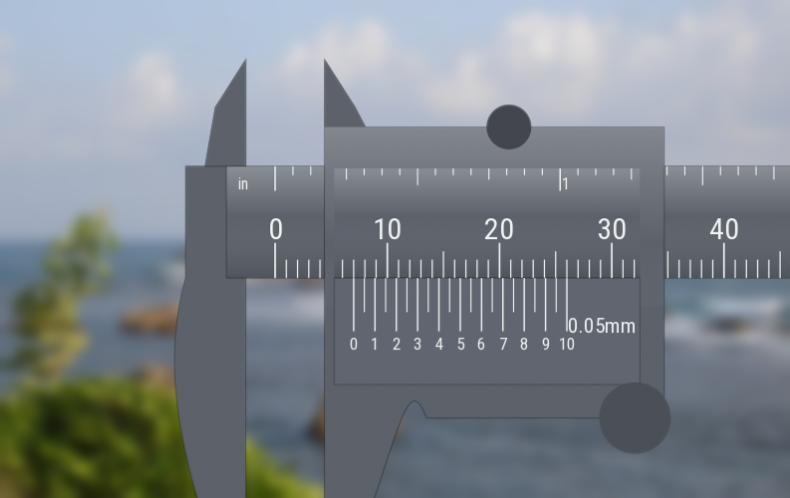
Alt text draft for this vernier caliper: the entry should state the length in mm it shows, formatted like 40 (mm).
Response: 7.0 (mm)
